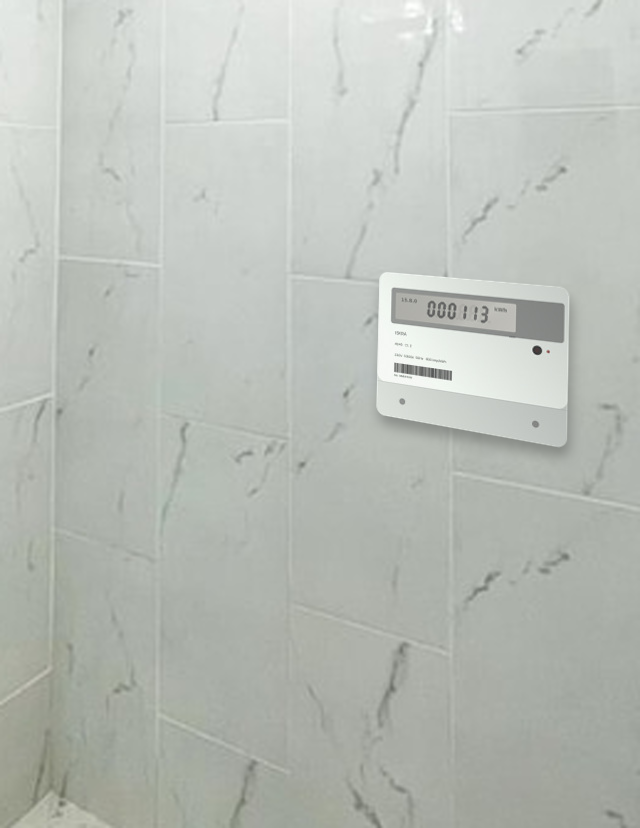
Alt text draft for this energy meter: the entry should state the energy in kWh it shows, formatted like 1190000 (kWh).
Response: 113 (kWh)
